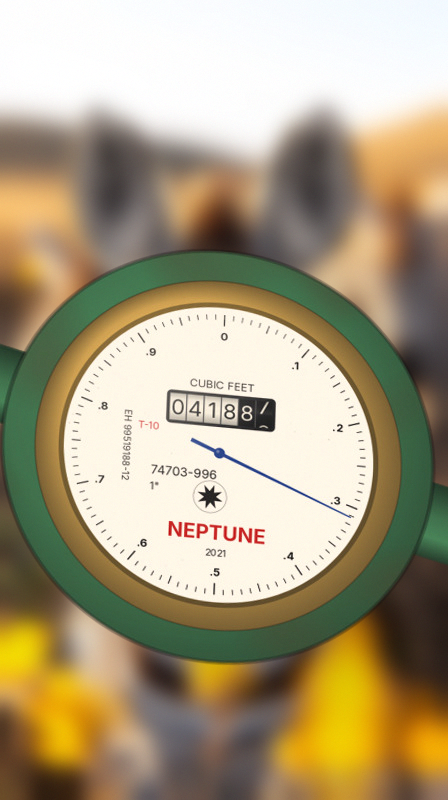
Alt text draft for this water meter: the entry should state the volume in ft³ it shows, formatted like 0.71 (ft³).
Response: 41887.31 (ft³)
